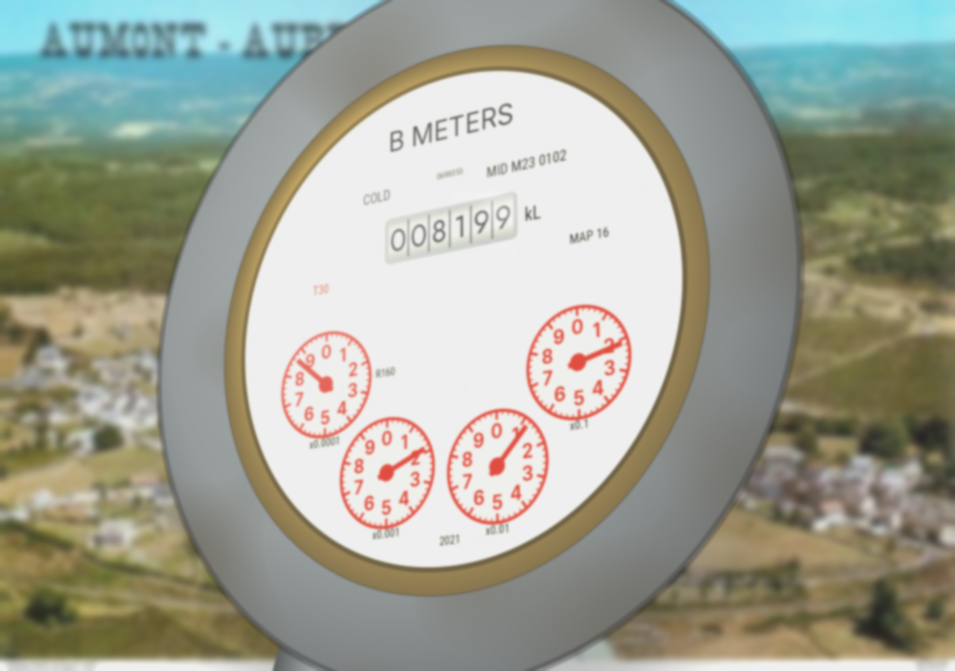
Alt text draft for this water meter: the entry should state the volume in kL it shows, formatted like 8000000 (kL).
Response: 8199.2118 (kL)
